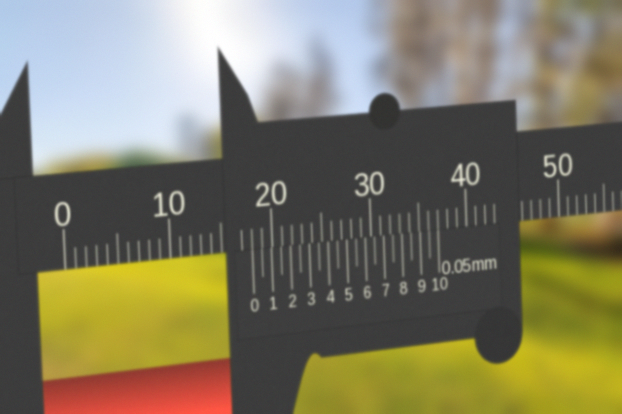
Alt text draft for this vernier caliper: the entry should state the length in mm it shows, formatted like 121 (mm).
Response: 18.0 (mm)
